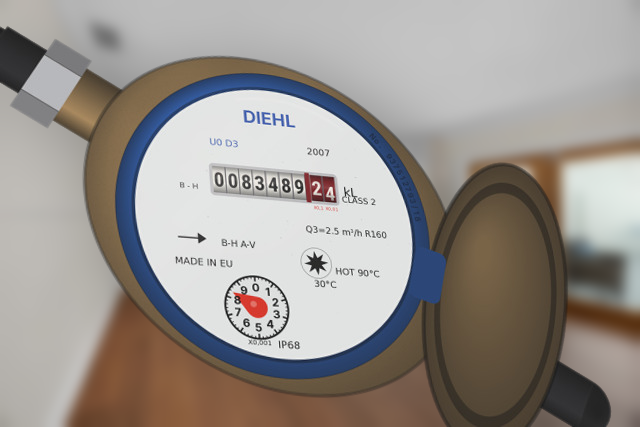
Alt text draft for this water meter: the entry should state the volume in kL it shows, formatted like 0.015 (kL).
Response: 83489.238 (kL)
